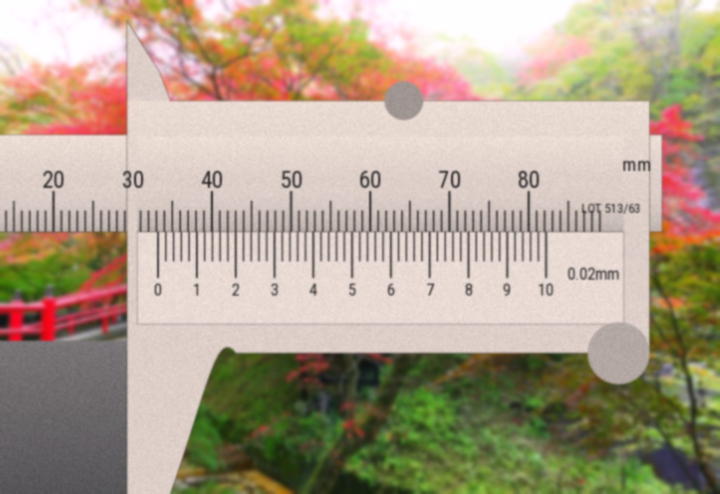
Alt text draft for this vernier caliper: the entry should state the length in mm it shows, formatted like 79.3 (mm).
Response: 33.2 (mm)
